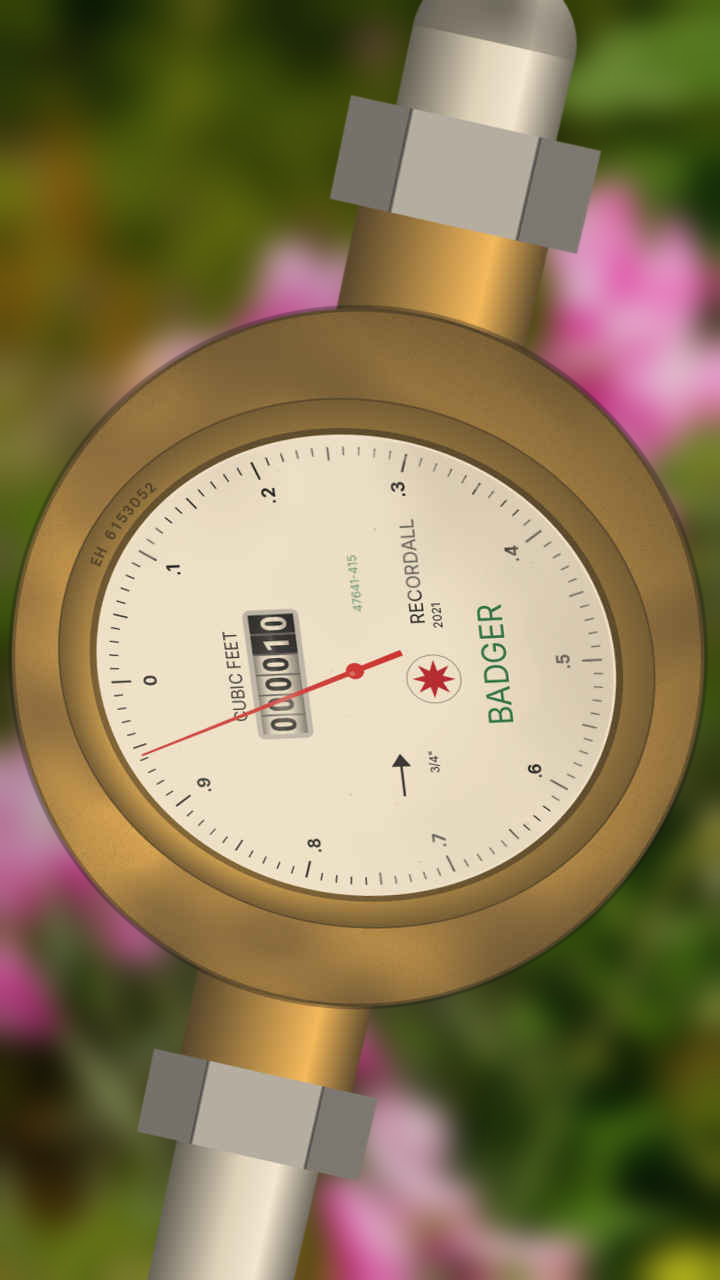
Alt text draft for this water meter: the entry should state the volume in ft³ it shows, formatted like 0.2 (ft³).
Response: 9.94 (ft³)
